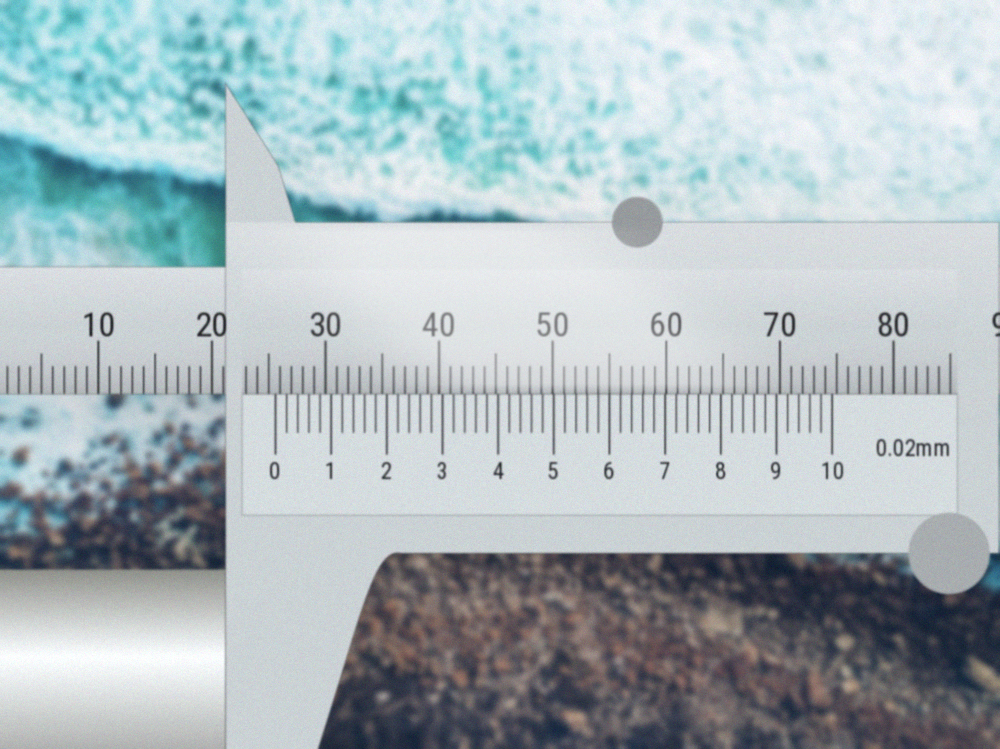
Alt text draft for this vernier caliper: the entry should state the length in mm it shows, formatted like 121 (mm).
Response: 25.6 (mm)
